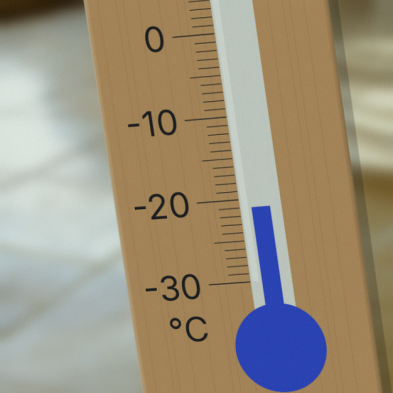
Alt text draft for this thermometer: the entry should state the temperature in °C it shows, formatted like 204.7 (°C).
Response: -21 (°C)
